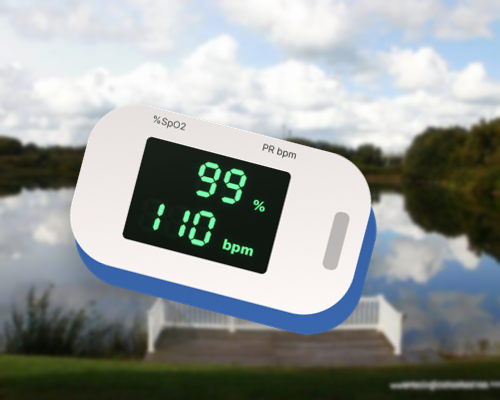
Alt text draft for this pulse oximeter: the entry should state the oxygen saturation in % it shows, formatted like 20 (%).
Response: 99 (%)
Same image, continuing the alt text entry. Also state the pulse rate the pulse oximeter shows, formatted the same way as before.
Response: 110 (bpm)
